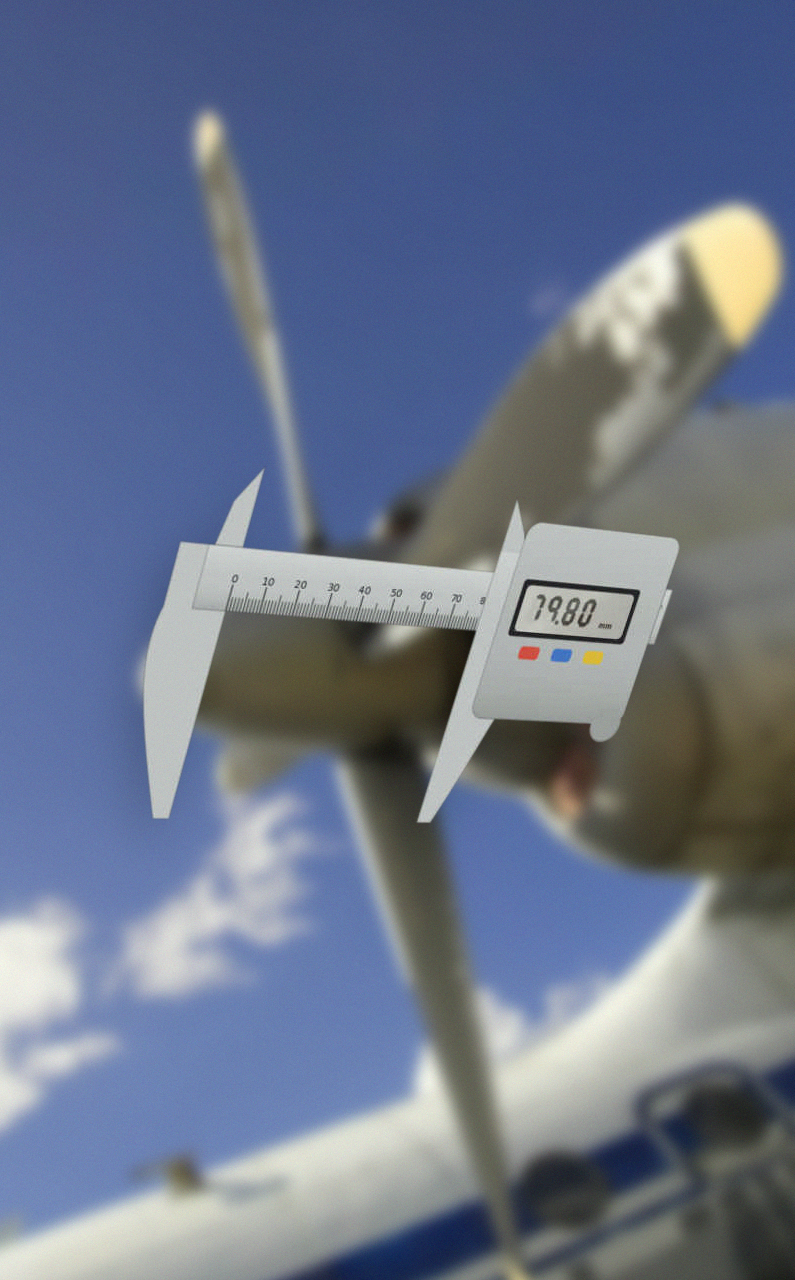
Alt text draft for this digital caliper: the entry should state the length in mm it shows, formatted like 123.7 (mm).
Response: 79.80 (mm)
